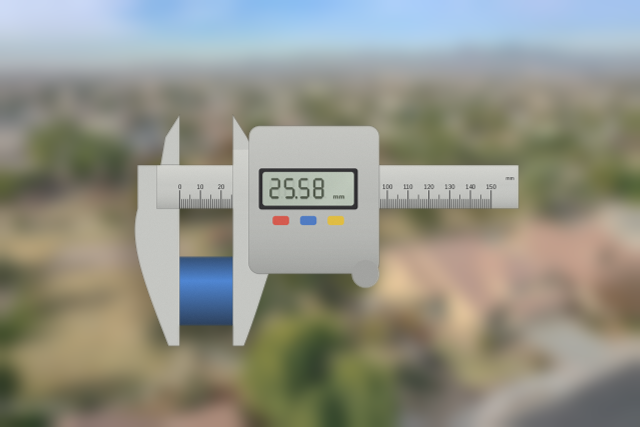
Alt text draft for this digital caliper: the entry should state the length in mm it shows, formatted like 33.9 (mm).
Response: 25.58 (mm)
